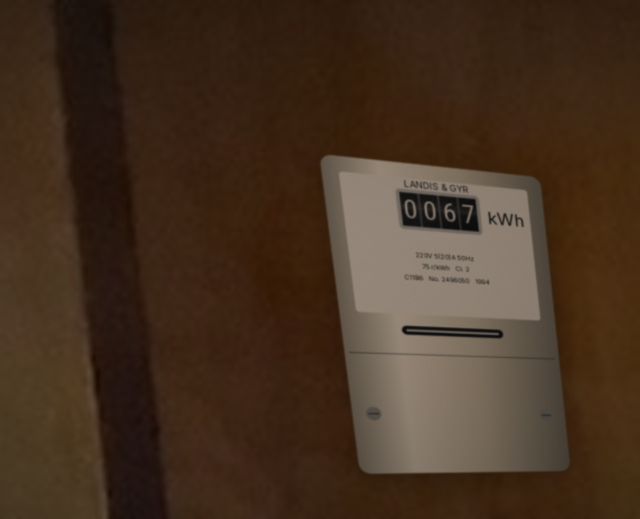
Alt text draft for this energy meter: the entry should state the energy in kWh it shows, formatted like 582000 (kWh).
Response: 67 (kWh)
